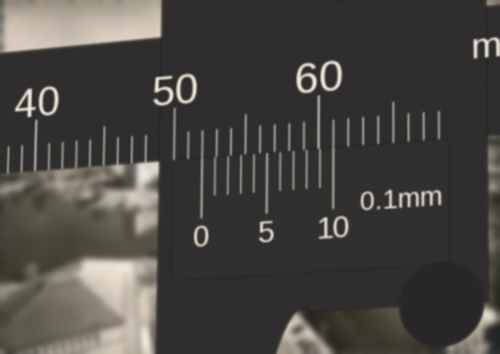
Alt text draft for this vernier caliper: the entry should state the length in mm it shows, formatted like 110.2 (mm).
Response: 52.0 (mm)
